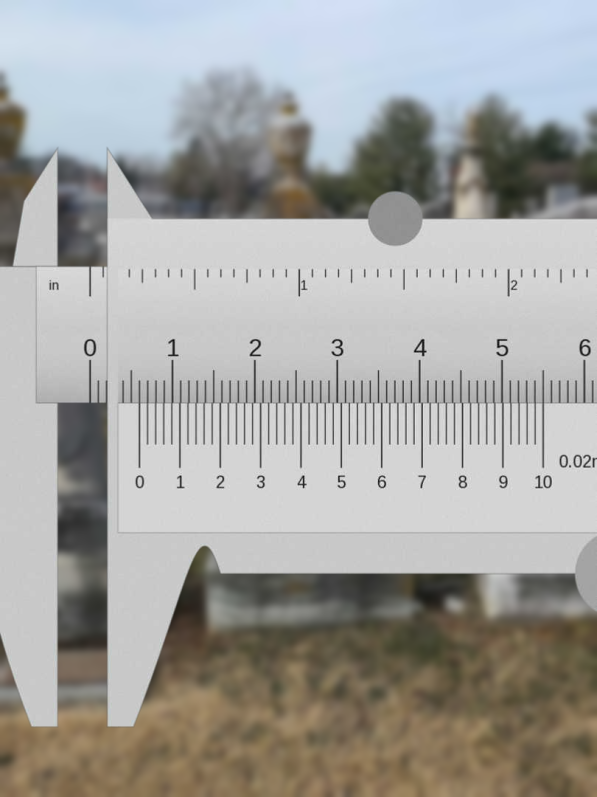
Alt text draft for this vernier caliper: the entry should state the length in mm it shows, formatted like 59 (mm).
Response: 6.0 (mm)
